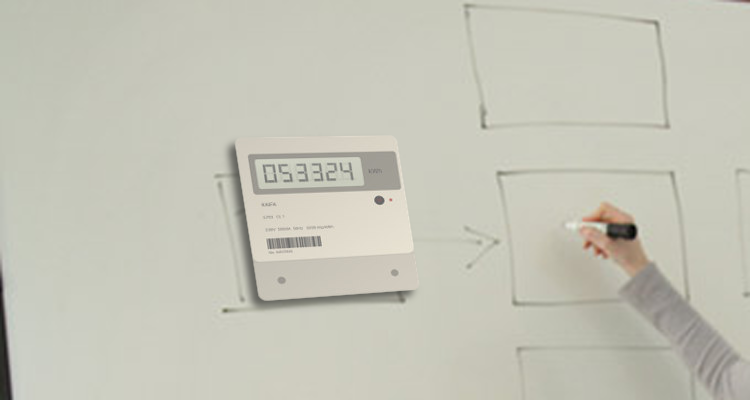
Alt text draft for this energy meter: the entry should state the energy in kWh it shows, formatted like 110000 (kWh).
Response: 53324 (kWh)
